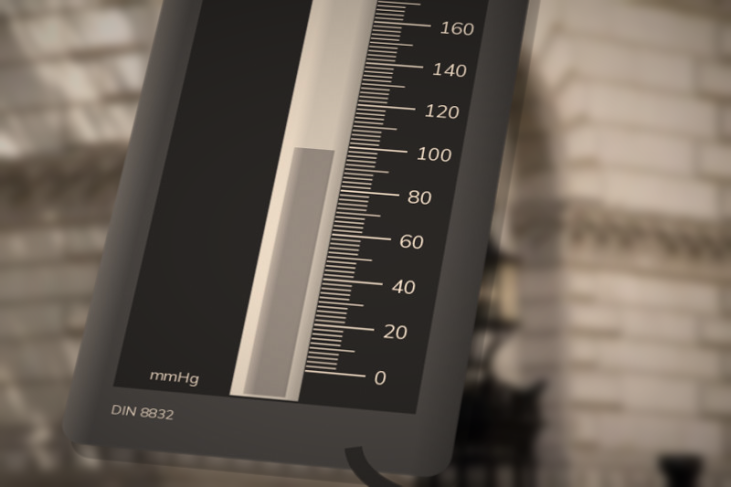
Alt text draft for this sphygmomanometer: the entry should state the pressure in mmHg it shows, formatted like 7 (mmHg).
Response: 98 (mmHg)
